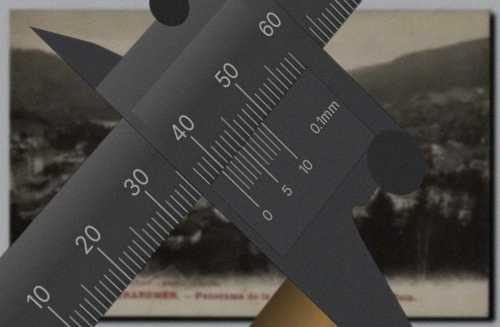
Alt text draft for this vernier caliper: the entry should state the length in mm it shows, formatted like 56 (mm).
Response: 39.6 (mm)
